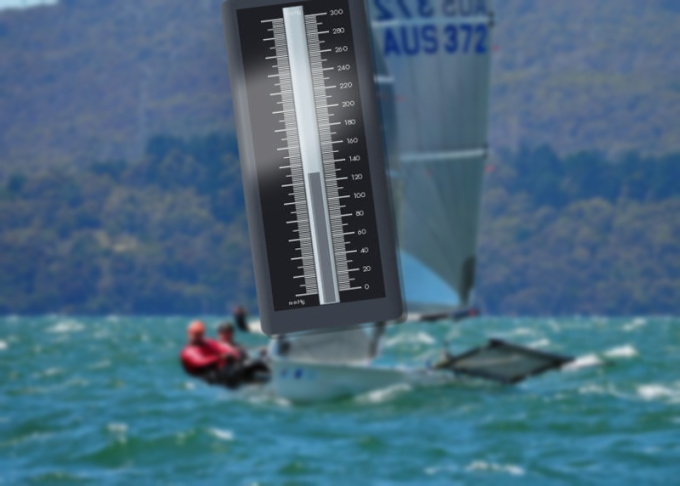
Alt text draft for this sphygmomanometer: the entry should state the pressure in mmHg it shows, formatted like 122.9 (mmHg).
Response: 130 (mmHg)
